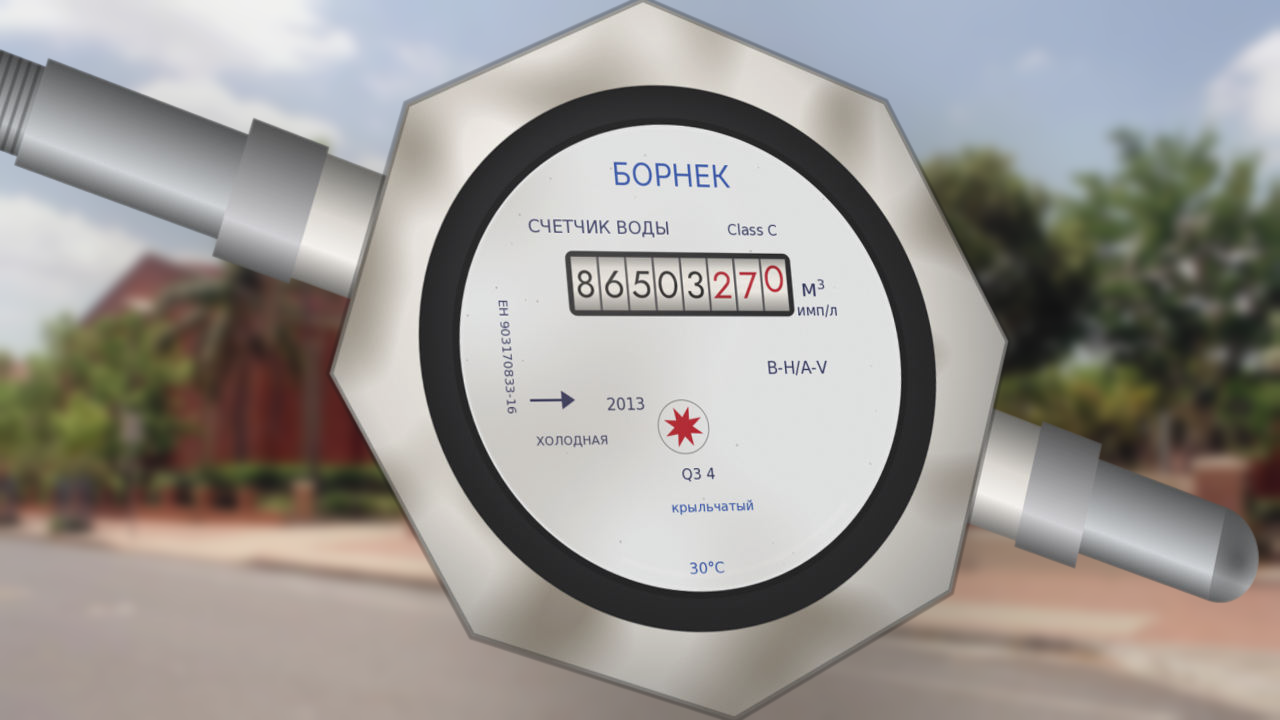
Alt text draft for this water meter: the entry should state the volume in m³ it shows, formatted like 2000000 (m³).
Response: 86503.270 (m³)
